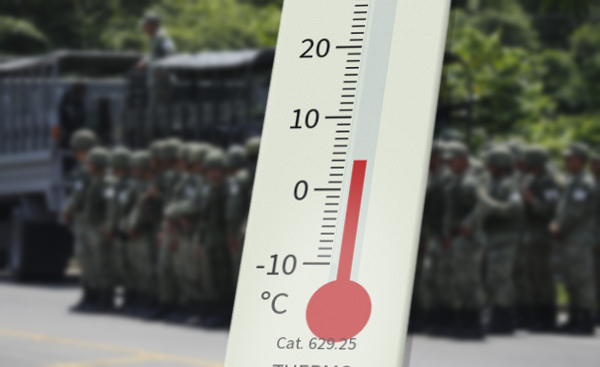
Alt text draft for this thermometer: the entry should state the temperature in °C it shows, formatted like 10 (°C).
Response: 4 (°C)
